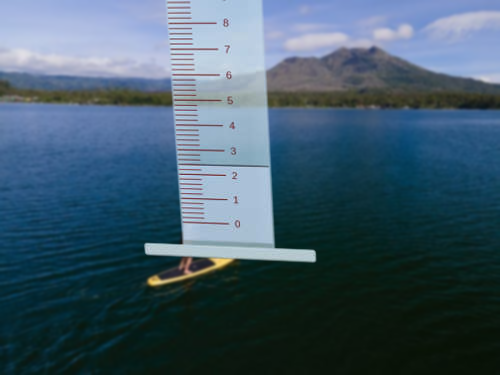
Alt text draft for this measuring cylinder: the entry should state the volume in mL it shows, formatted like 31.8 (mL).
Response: 2.4 (mL)
